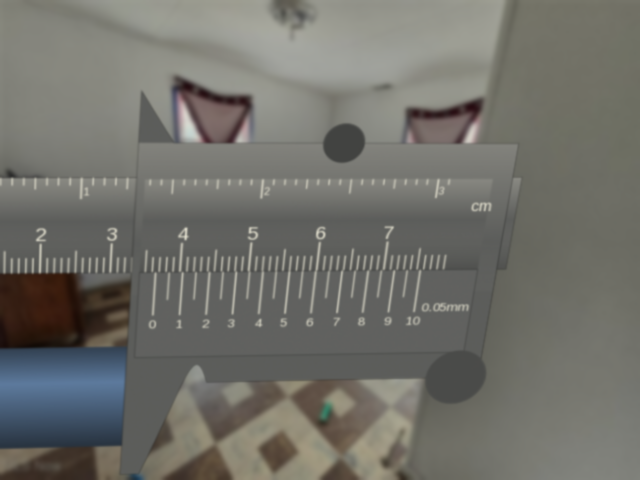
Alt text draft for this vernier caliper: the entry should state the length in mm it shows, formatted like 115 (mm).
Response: 36.5 (mm)
